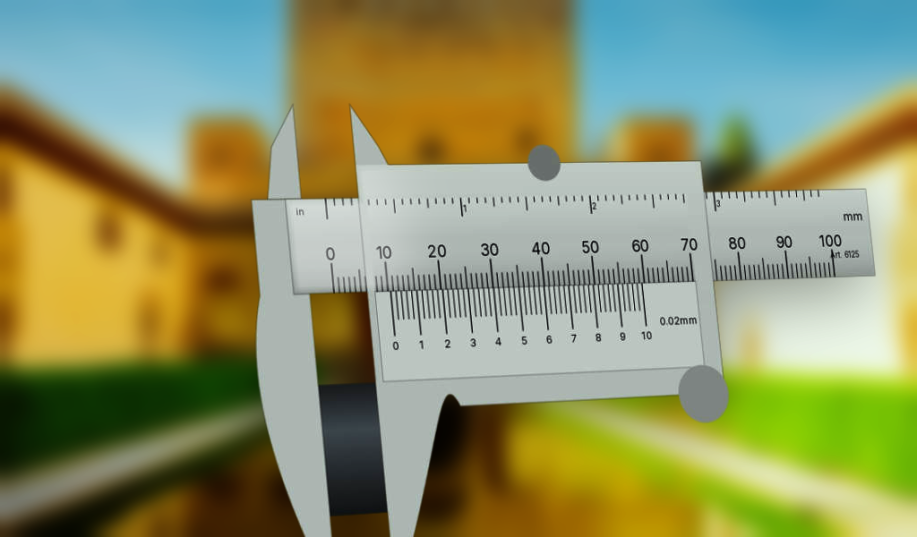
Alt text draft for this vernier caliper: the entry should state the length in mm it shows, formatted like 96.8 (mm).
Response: 10.5 (mm)
